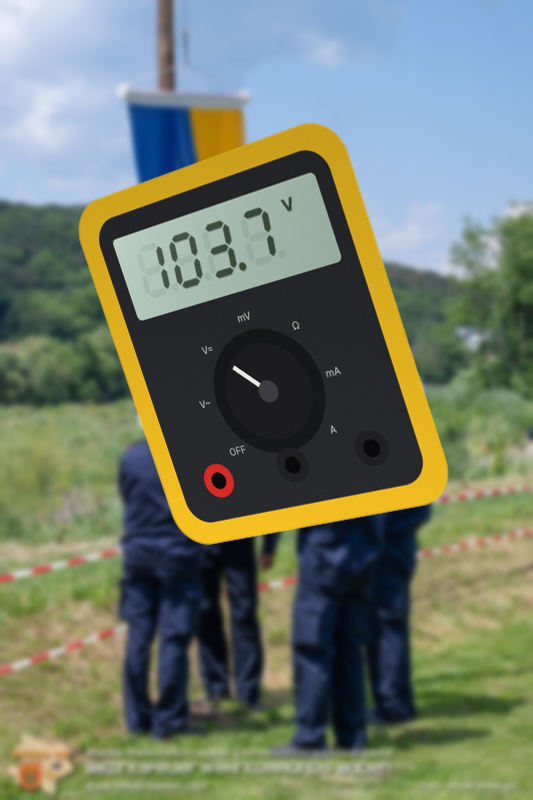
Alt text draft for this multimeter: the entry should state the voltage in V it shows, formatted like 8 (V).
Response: 103.7 (V)
